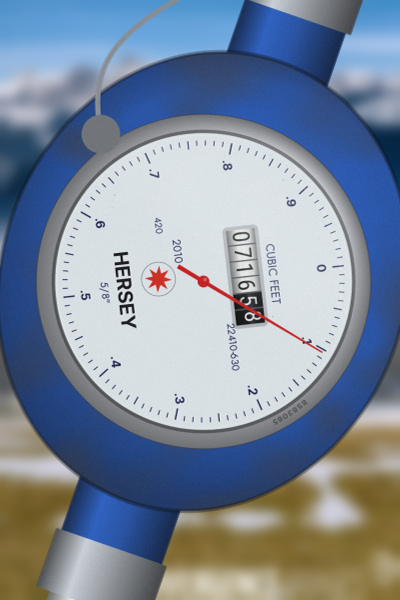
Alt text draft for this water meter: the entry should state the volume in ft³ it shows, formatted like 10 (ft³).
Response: 71658.10 (ft³)
